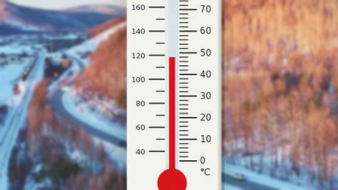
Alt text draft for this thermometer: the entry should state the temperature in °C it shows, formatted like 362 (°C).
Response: 48 (°C)
